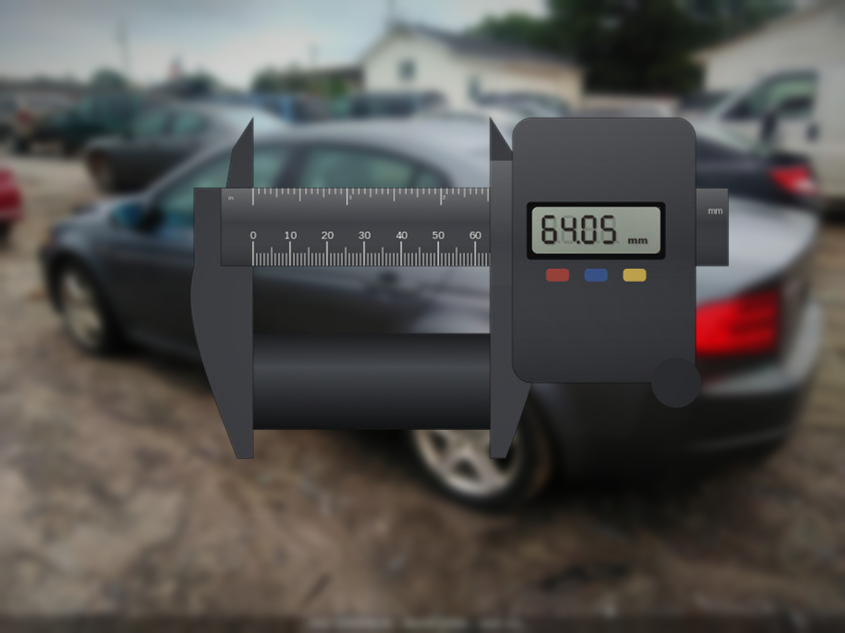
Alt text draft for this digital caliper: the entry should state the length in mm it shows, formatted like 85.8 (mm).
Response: 64.05 (mm)
